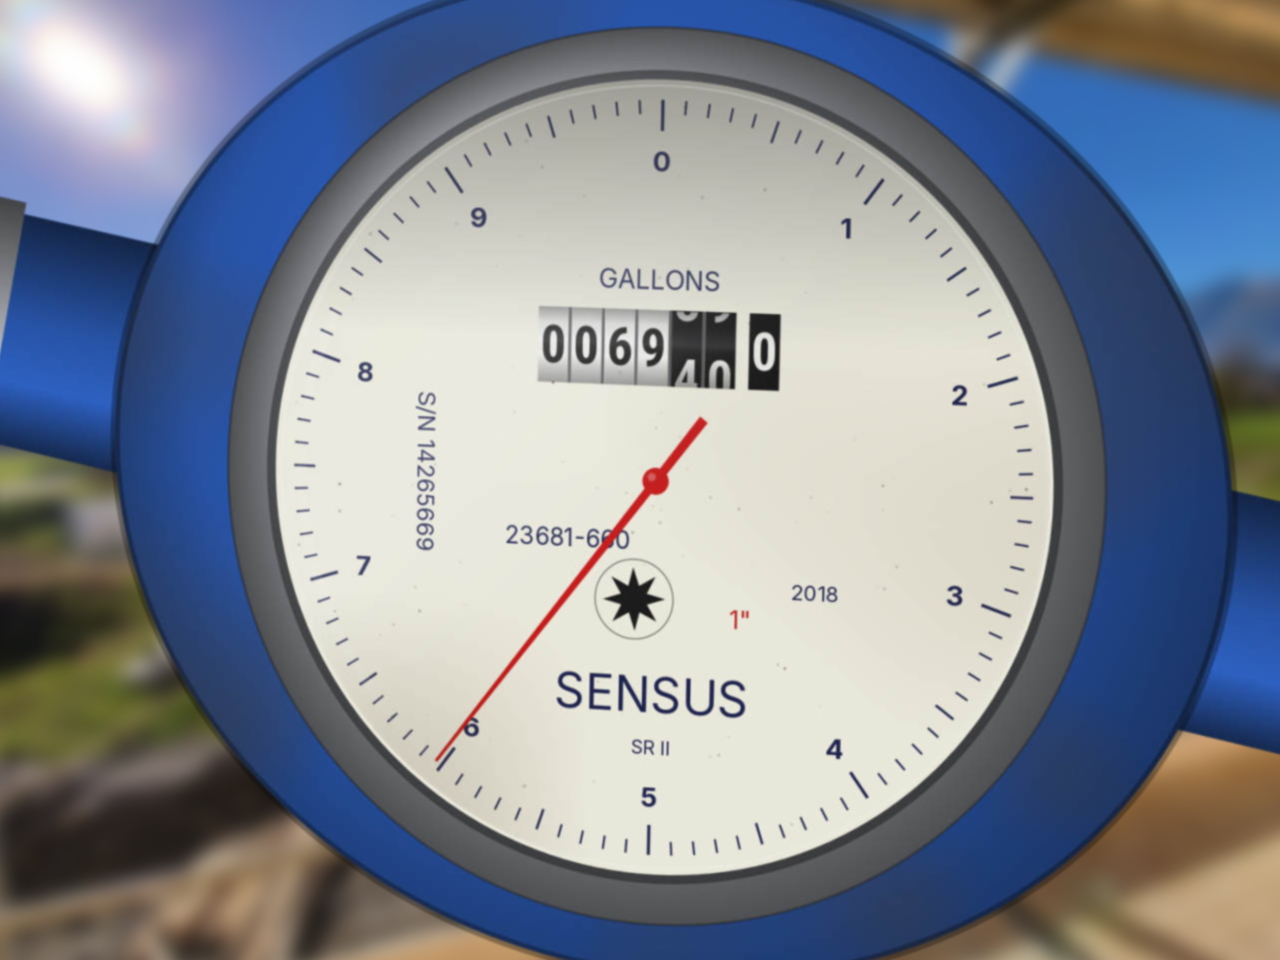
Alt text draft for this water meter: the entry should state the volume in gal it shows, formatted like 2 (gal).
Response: 69396.0 (gal)
